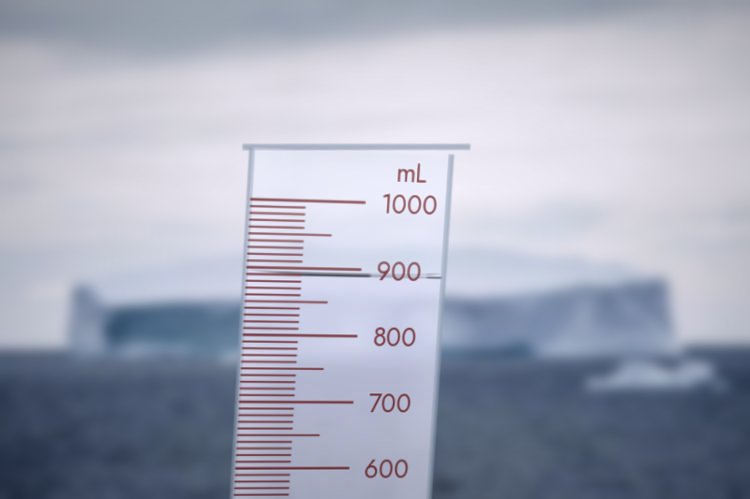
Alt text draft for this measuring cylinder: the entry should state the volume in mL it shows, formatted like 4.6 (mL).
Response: 890 (mL)
